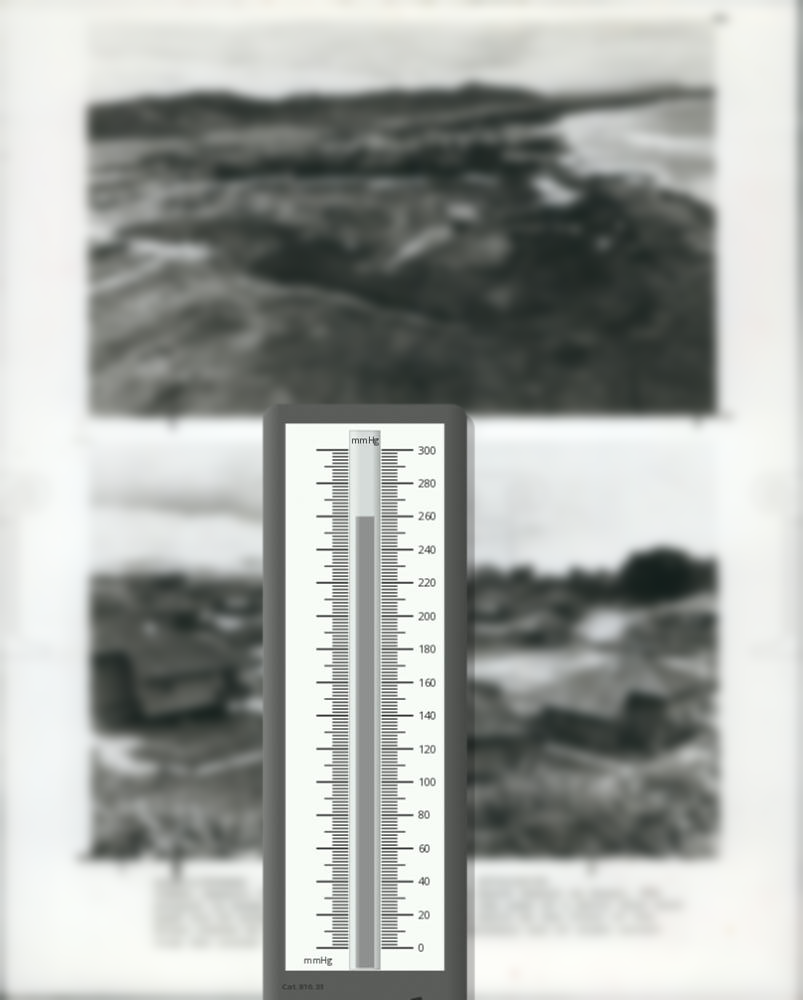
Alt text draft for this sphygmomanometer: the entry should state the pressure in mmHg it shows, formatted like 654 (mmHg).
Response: 260 (mmHg)
